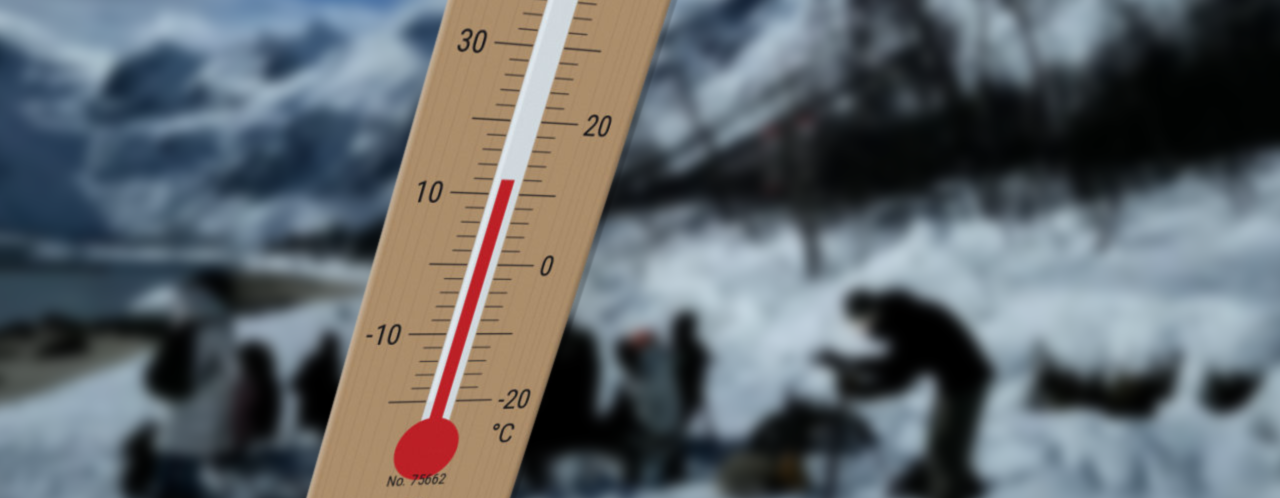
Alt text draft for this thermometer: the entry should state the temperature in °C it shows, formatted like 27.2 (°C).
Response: 12 (°C)
